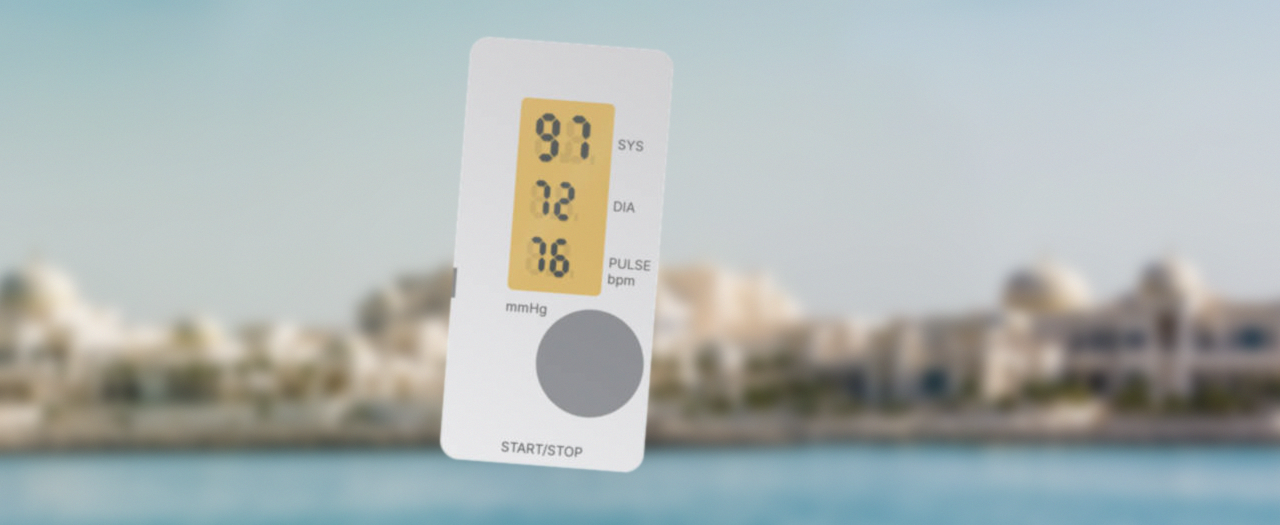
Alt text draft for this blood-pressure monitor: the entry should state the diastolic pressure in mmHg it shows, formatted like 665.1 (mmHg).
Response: 72 (mmHg)
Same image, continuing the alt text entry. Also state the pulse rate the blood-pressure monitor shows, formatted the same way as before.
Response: 76 (bpm)
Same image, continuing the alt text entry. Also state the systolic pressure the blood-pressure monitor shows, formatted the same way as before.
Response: 97 (mmHg)
